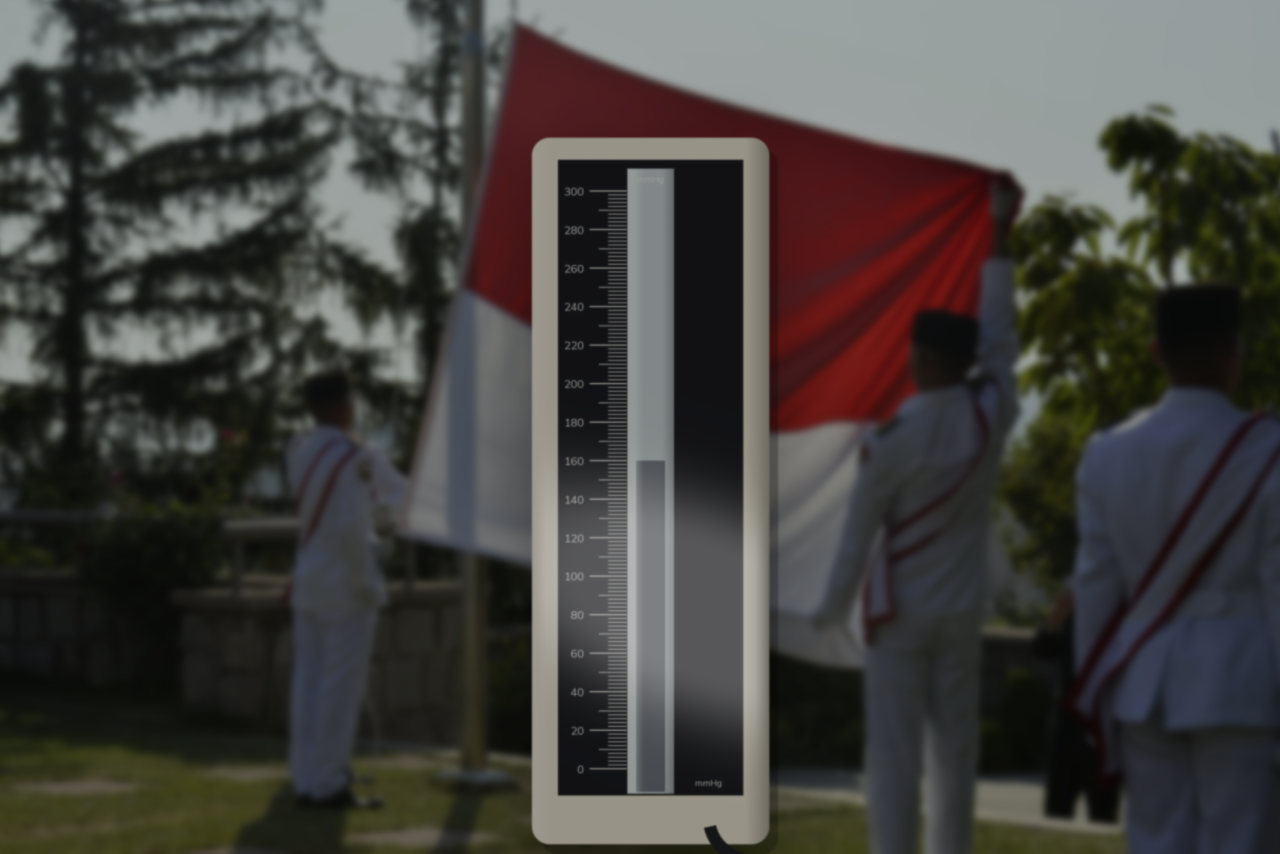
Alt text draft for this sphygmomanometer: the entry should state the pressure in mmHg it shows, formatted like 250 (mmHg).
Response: 160 (mmHg)
